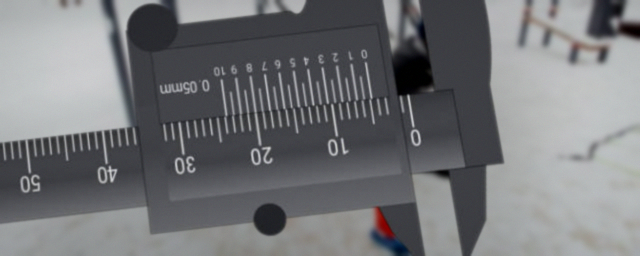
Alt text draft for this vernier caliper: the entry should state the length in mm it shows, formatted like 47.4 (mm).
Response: 4.8 (mm)
